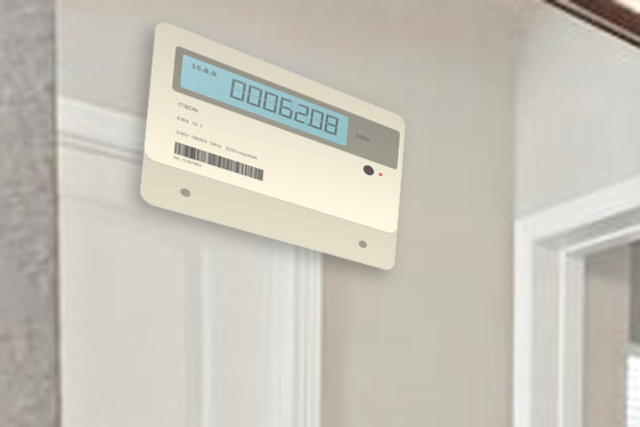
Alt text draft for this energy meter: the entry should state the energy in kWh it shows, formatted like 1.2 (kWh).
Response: 62.08 (kWh)
